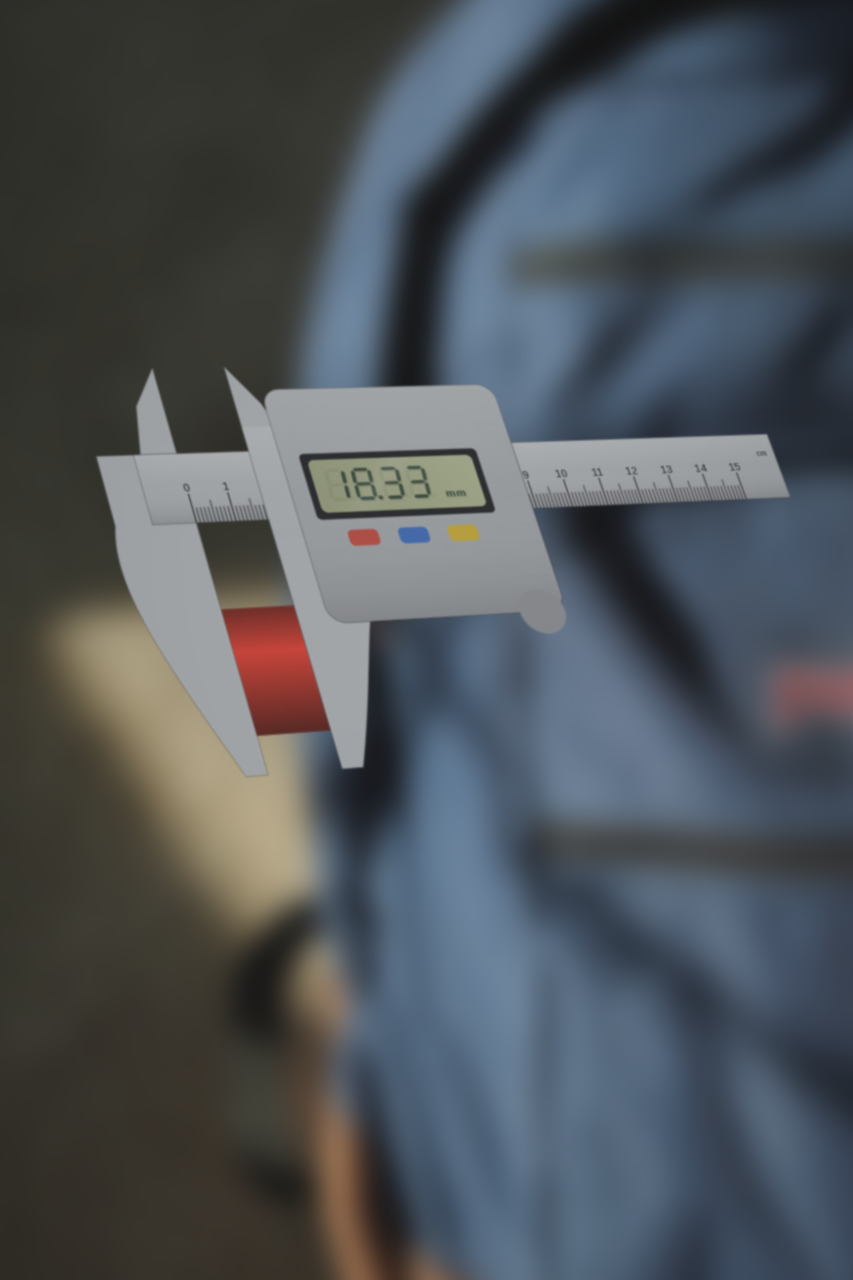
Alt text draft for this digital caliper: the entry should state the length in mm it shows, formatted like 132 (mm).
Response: 18.33 (mm)
